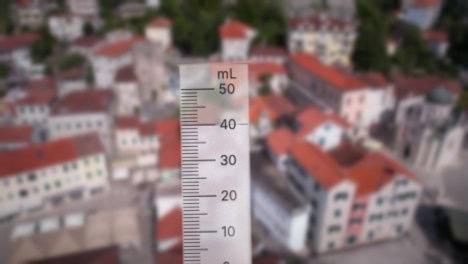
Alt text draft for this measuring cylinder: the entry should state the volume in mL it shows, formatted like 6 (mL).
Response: 40 (mL)
